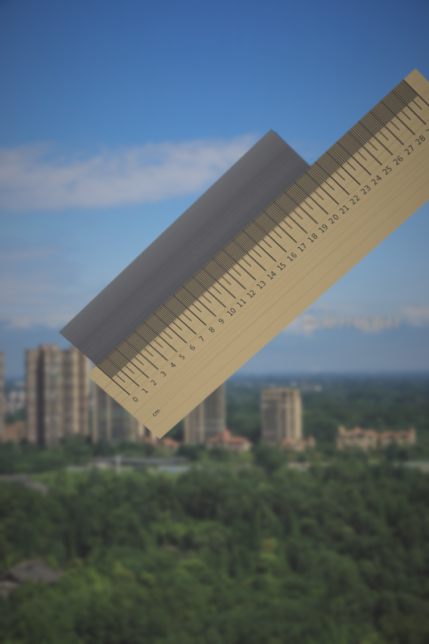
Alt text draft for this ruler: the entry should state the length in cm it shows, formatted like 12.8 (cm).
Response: 21.5 (cm)
